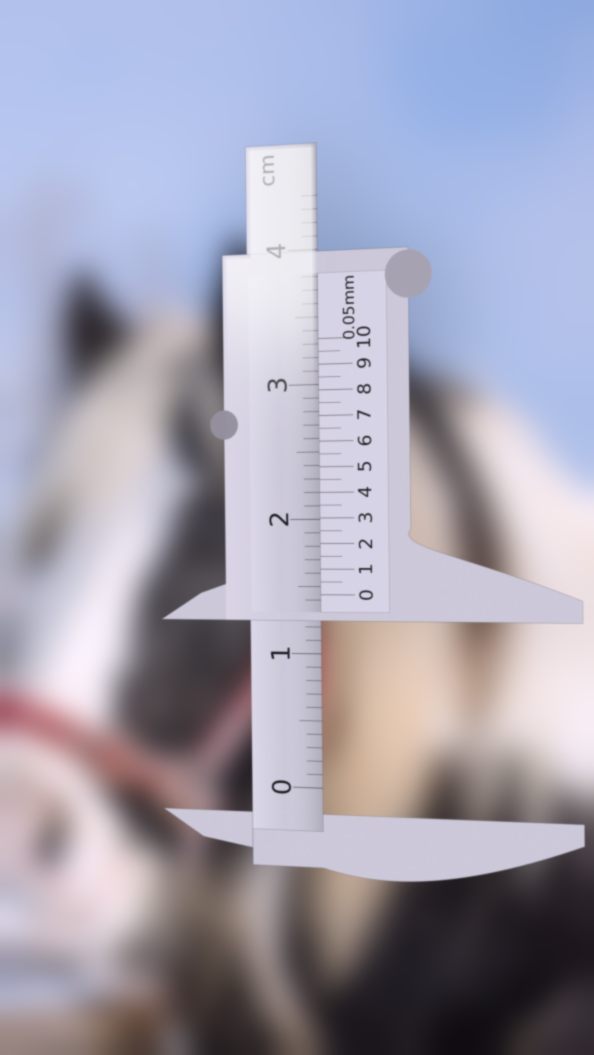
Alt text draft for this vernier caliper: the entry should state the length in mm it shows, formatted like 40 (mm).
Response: 14.4 (mm)
